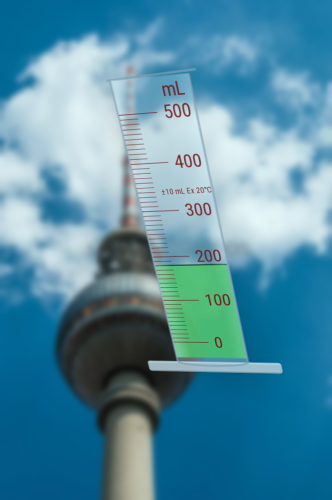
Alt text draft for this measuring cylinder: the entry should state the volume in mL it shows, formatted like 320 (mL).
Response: 180 (mL)
